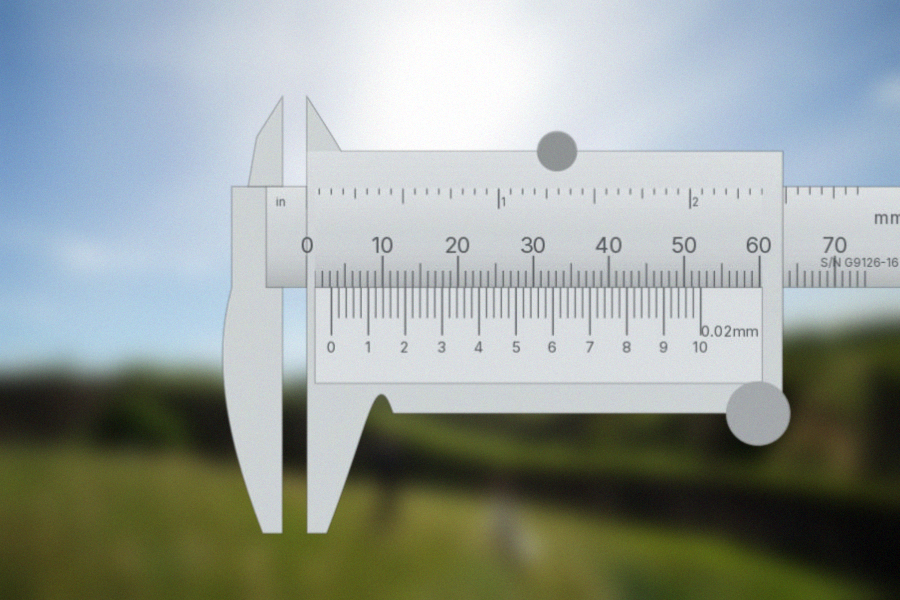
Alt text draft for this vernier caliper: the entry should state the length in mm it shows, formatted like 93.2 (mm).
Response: 3.2 (mm)
